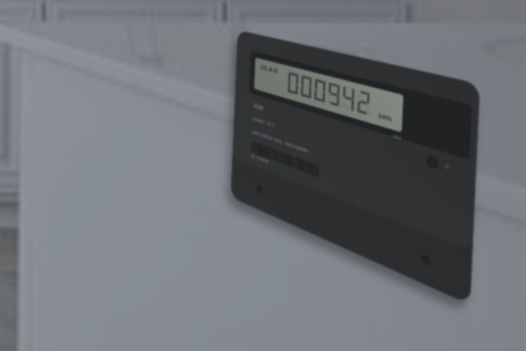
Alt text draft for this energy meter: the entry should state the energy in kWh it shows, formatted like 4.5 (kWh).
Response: 942 (kWh)
